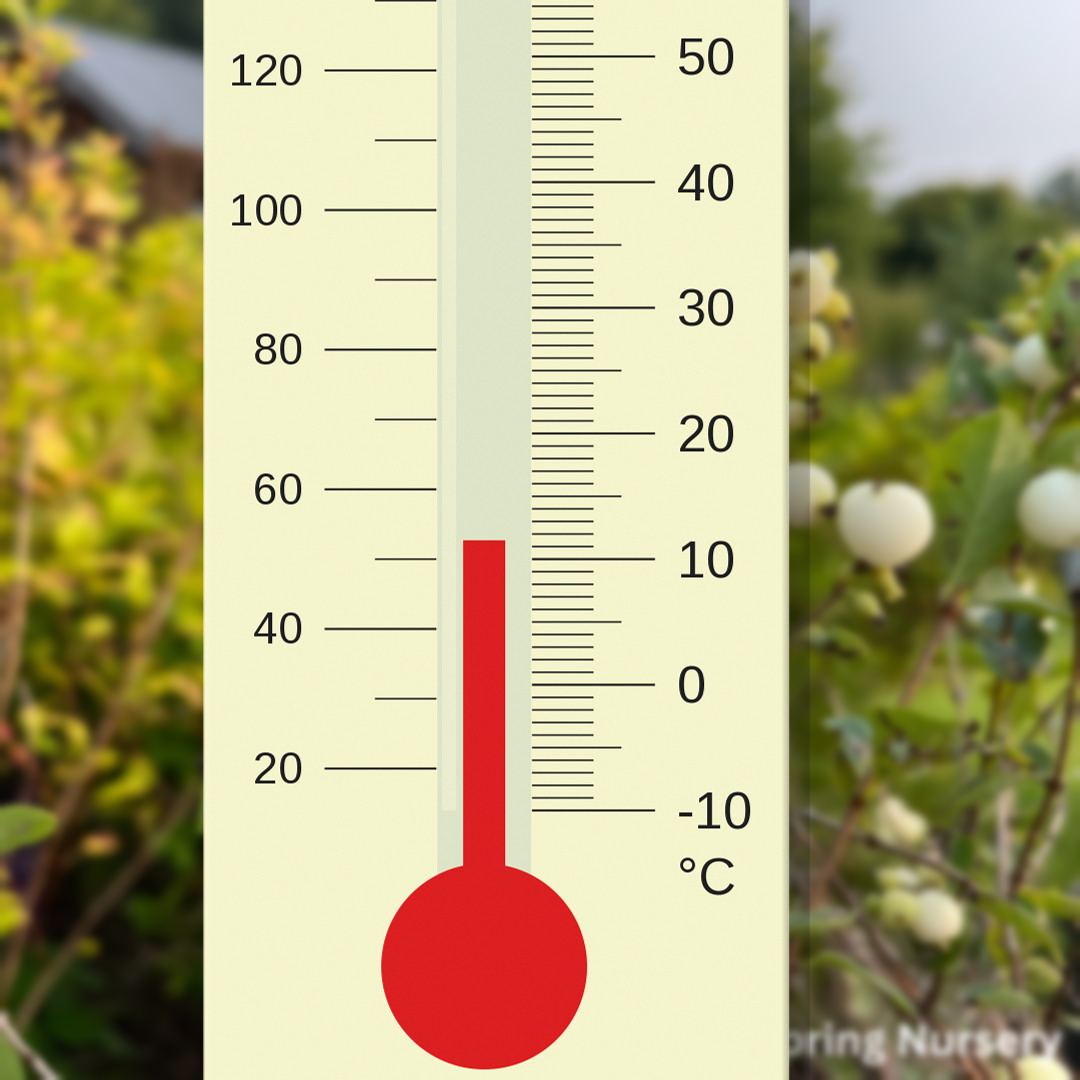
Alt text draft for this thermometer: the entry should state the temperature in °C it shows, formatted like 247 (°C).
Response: 11.5 (°C)
